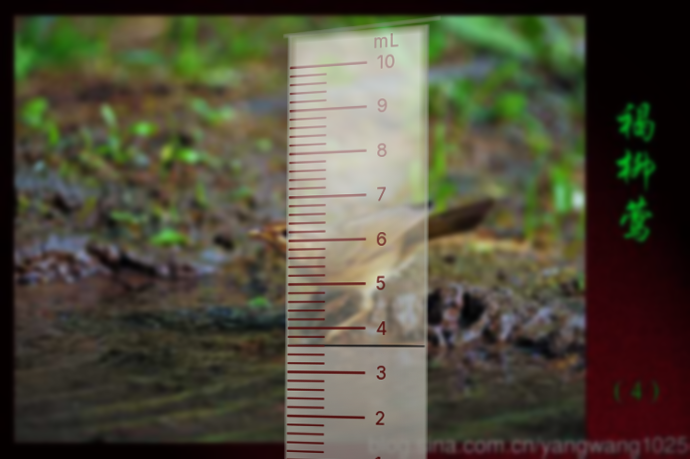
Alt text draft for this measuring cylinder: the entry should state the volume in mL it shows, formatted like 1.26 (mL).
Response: 3.6 (mL)
